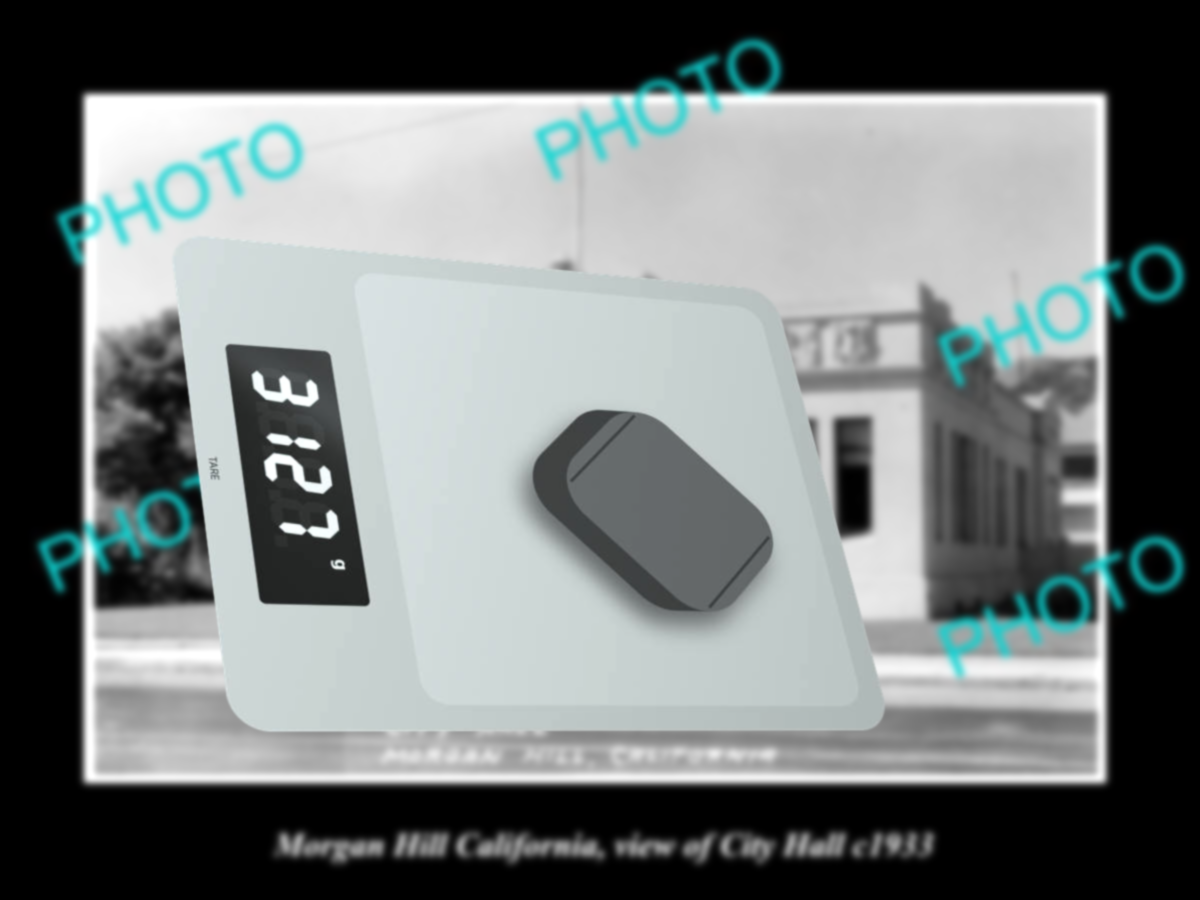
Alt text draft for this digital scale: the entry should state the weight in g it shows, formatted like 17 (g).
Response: 3127 (g)
